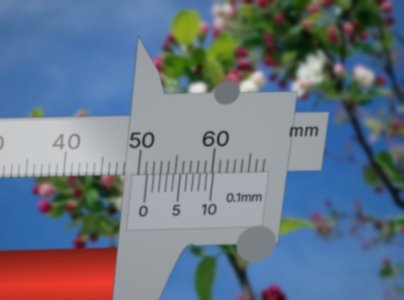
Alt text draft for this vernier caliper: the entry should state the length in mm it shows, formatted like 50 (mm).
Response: 51.2 (mm)
